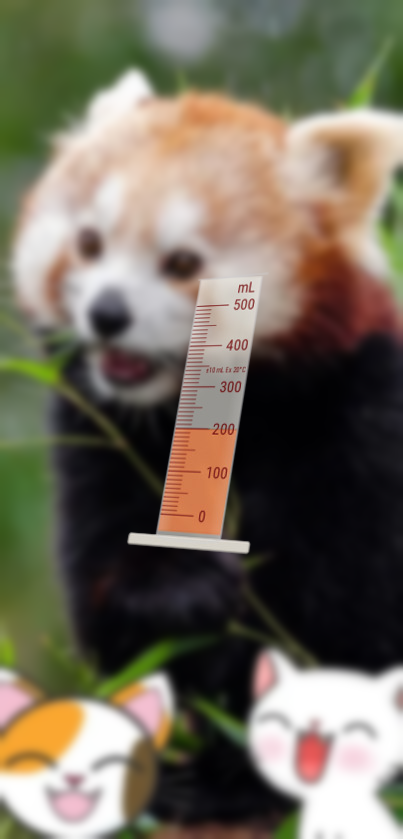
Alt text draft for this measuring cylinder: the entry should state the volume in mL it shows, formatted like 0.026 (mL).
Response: 200 (mL)
